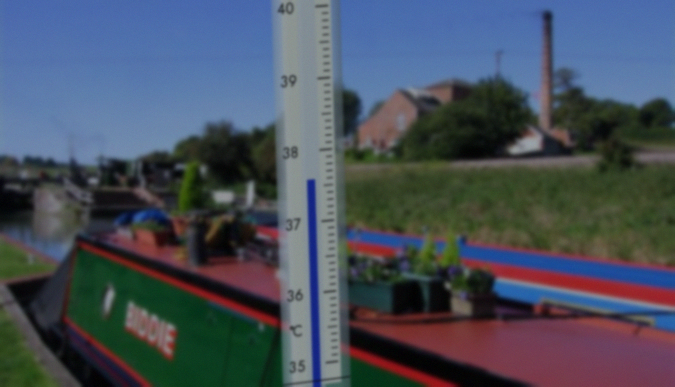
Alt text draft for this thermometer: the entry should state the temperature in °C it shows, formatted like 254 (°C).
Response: 37.6 (°C)
